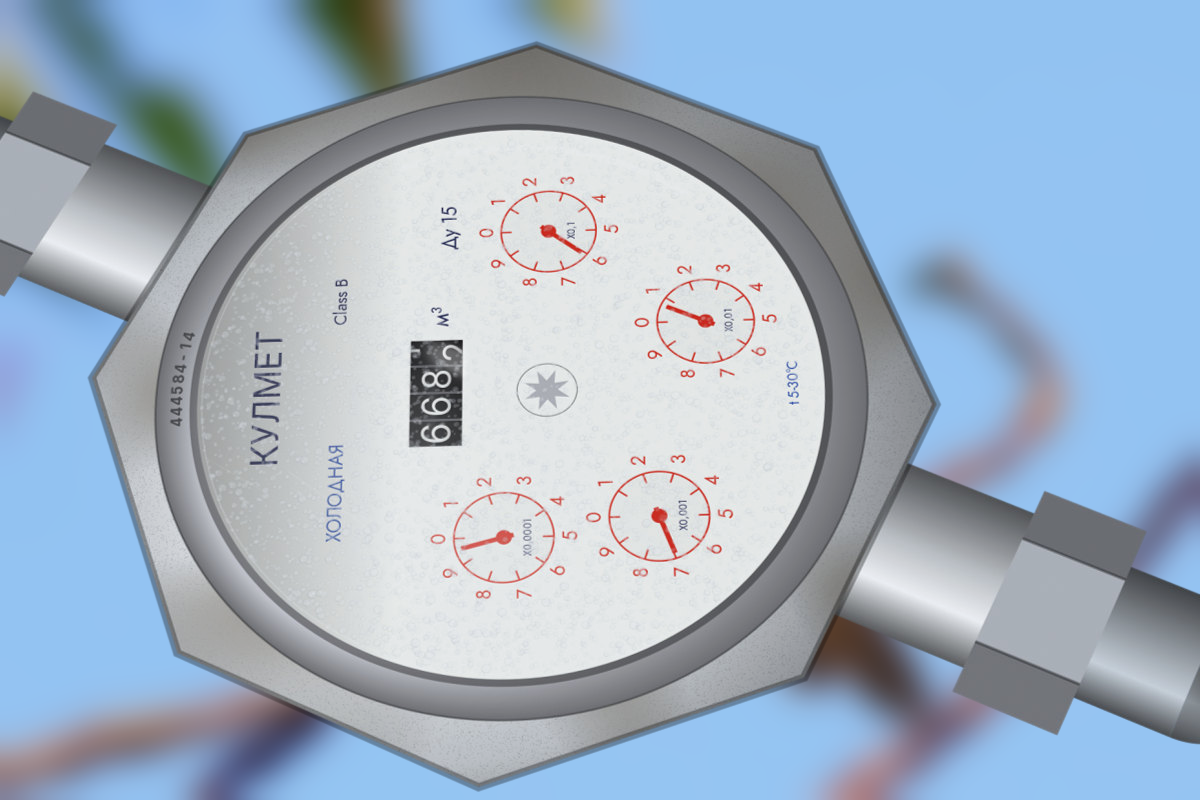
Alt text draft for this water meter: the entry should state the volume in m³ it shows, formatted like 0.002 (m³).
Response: 6681.6069 (m³)
